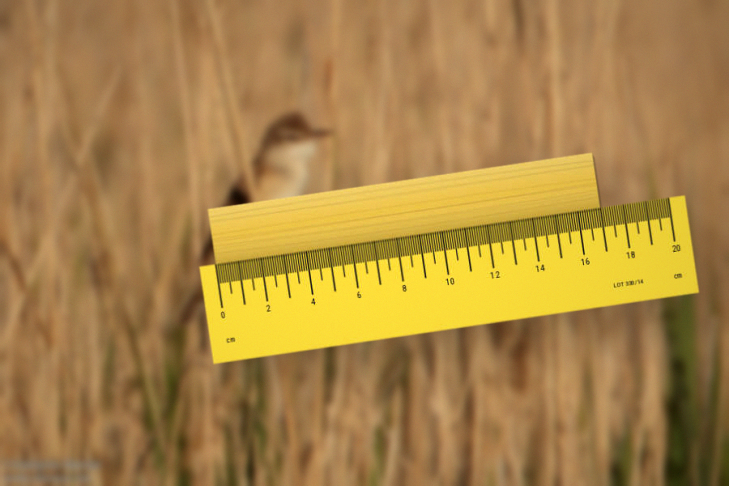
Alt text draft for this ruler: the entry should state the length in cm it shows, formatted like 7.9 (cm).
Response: 17 (cm)
